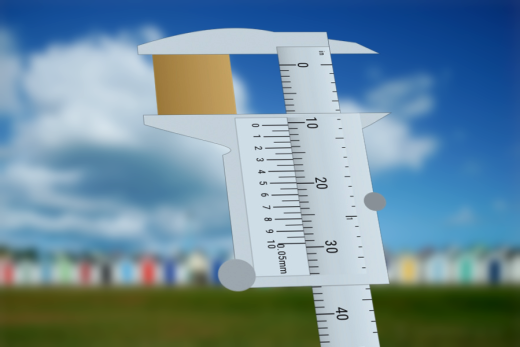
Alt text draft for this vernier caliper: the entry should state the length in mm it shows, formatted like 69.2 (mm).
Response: 10.4 (mm)
